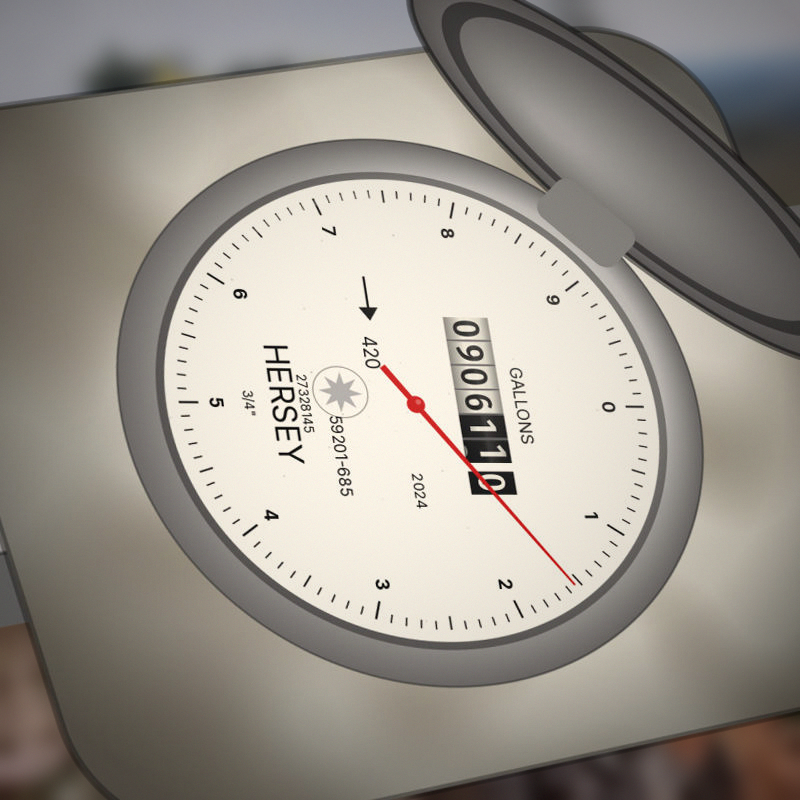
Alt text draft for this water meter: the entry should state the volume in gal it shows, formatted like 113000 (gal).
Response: 906111.5 (gal)
